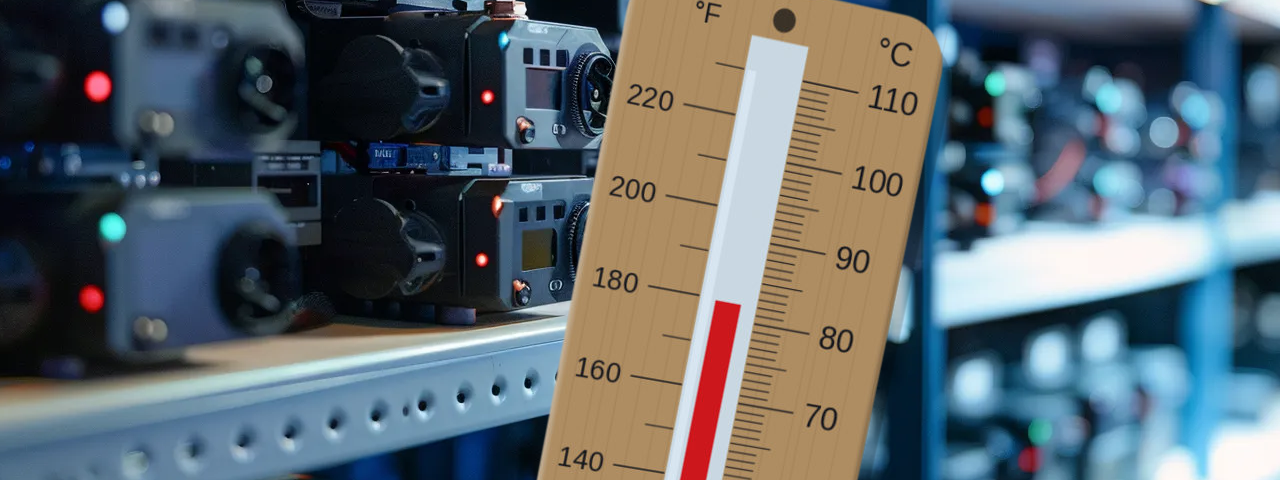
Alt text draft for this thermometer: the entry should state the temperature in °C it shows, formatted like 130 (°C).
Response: 82 (°C)
